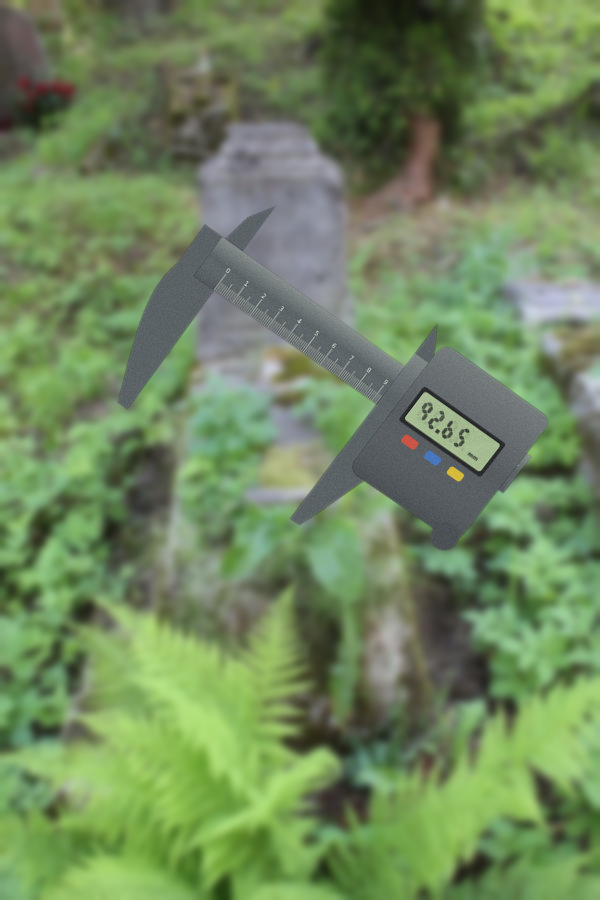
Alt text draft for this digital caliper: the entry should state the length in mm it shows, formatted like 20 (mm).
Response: 92.65 (mm)
